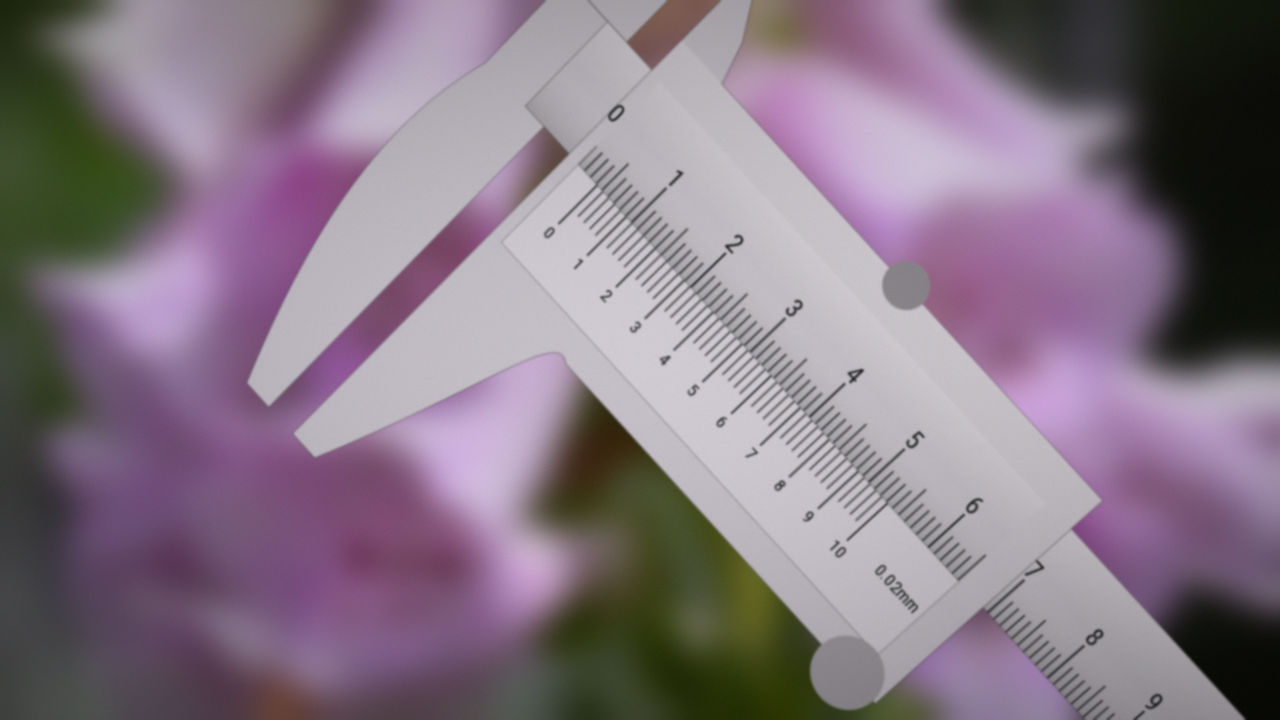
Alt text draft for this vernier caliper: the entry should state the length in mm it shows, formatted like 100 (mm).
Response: 4.2 (mm)
